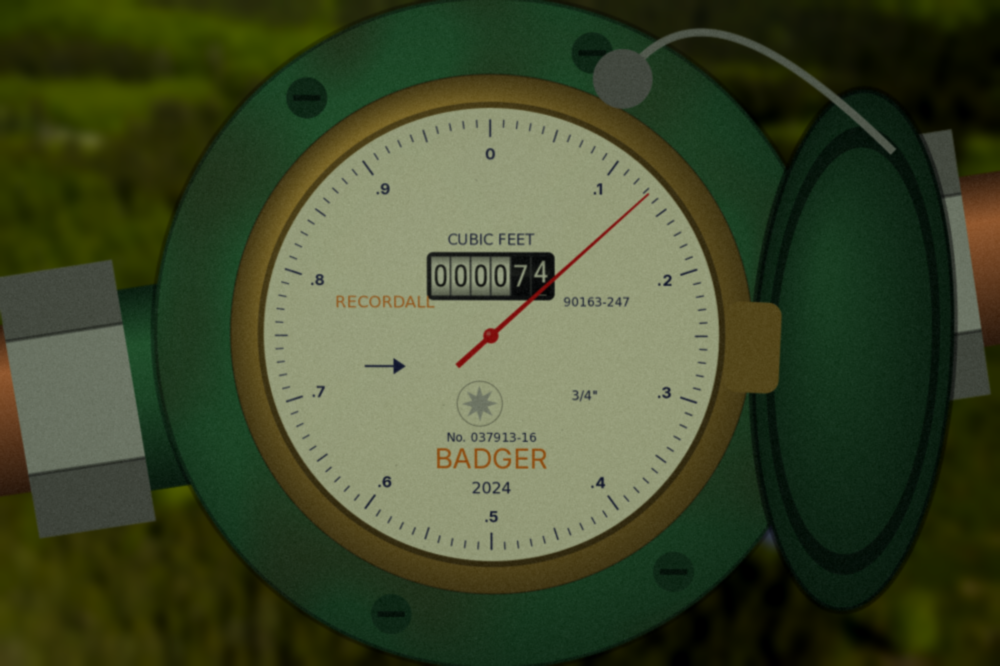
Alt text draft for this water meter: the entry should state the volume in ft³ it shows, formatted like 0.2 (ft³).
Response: 74.13 (ft³)
